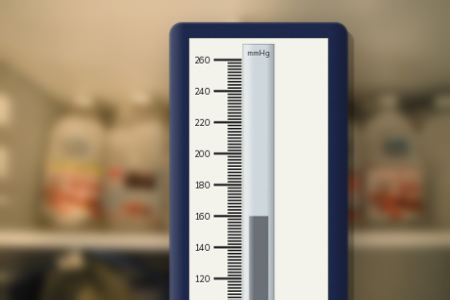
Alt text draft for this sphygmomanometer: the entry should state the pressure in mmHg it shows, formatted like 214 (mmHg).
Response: 160 (mmHg)
